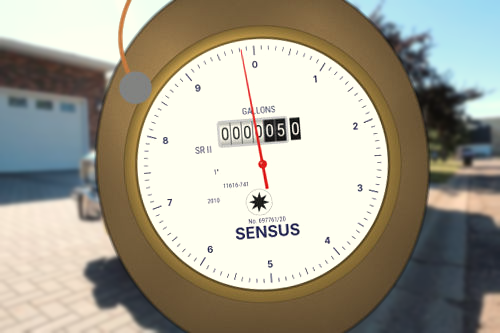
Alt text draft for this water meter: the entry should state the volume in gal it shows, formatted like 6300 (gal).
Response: 49.8 (gal)
